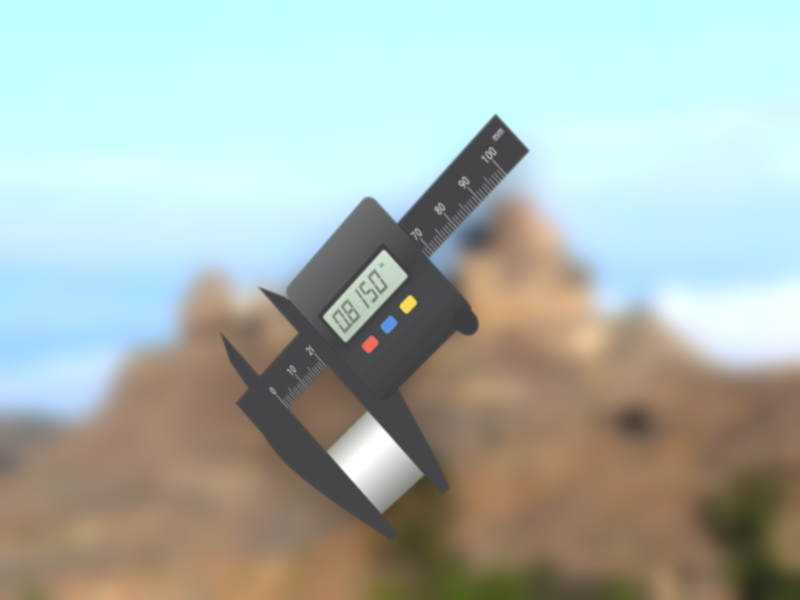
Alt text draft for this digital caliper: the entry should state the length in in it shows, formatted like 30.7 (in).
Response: 0.8150 (in)
